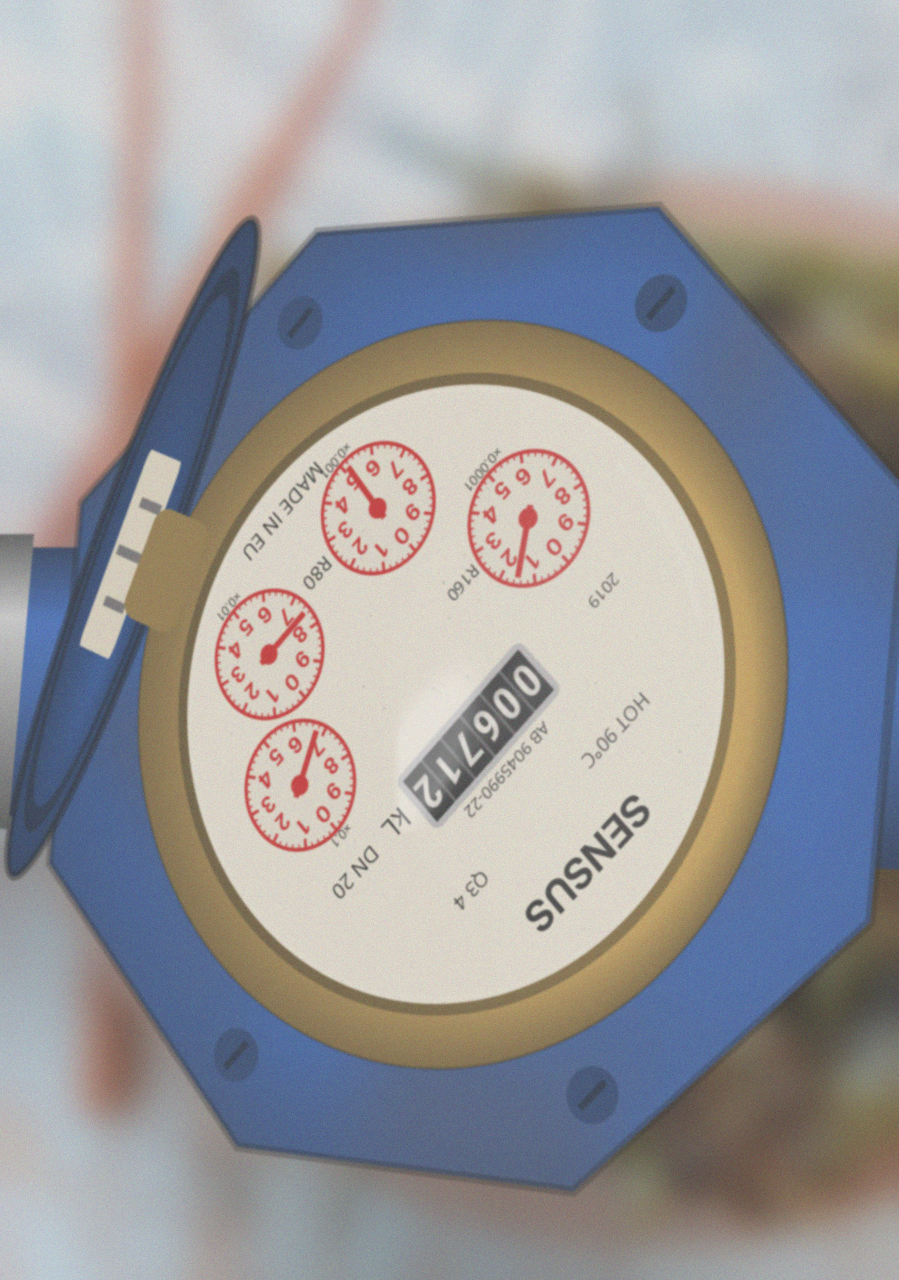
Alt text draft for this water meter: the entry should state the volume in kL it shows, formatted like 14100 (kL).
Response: 6712.6751 (kL)
